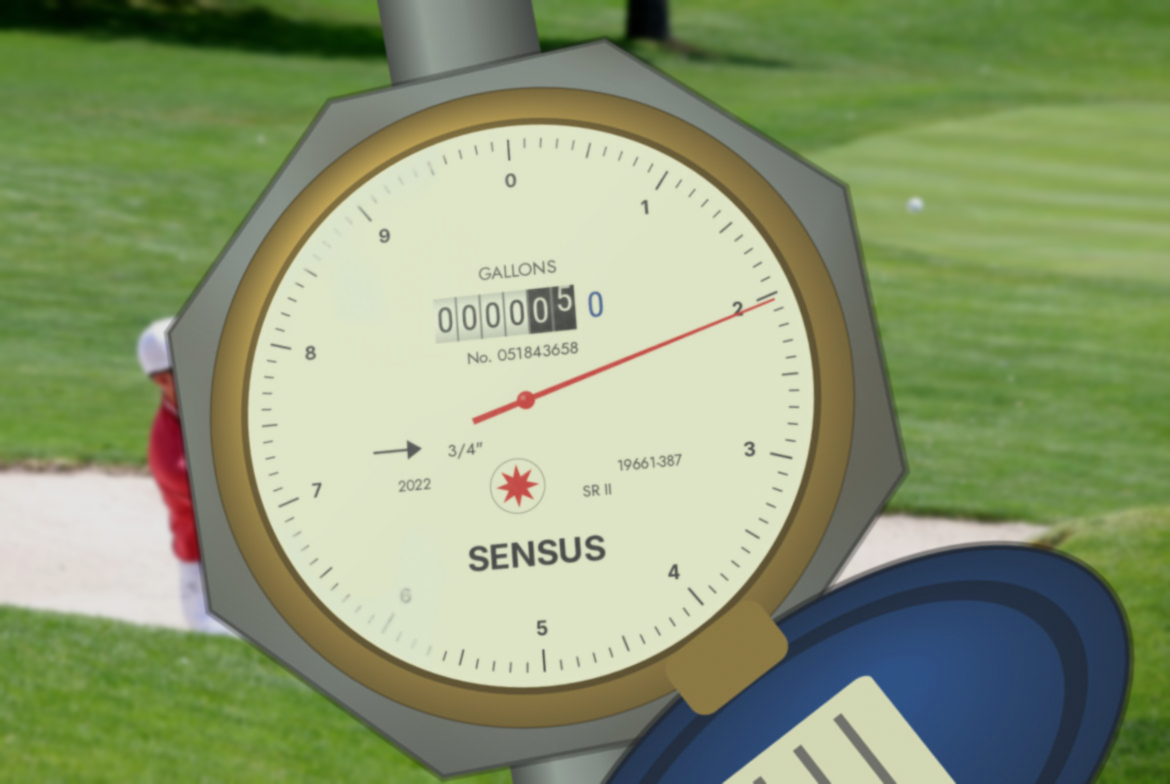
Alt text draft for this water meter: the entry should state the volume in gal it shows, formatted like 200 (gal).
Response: 52.0 (gal)
